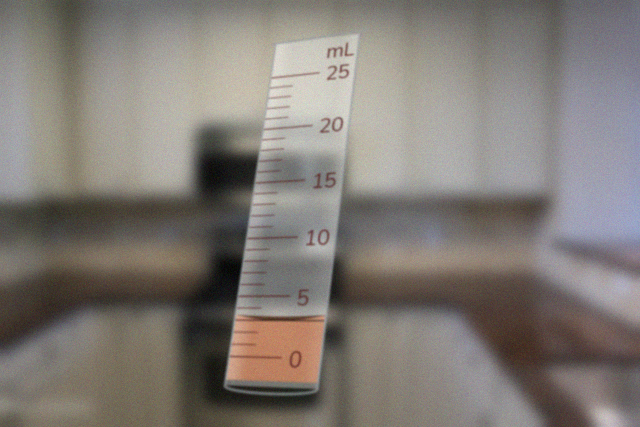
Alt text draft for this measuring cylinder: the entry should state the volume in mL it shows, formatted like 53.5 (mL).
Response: 3 (mL)
